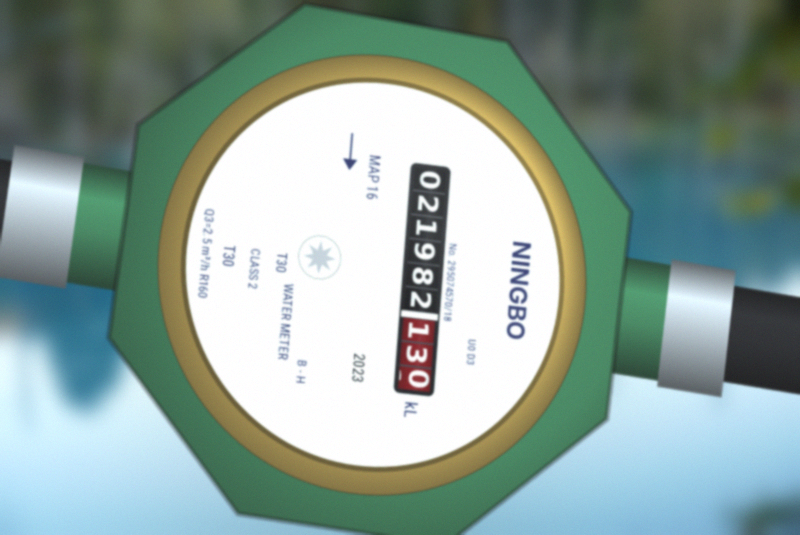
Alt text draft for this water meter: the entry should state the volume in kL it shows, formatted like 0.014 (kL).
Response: 21982.130 (kL)
